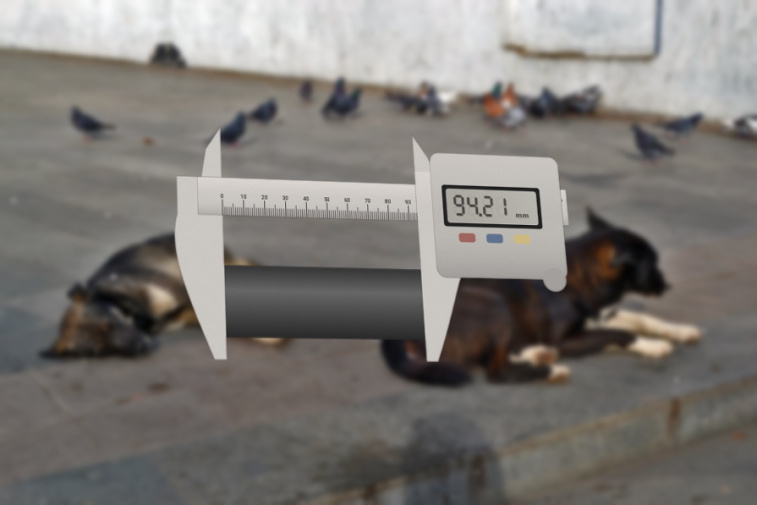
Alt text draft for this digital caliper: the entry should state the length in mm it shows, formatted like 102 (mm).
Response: 94.21 (mm)
